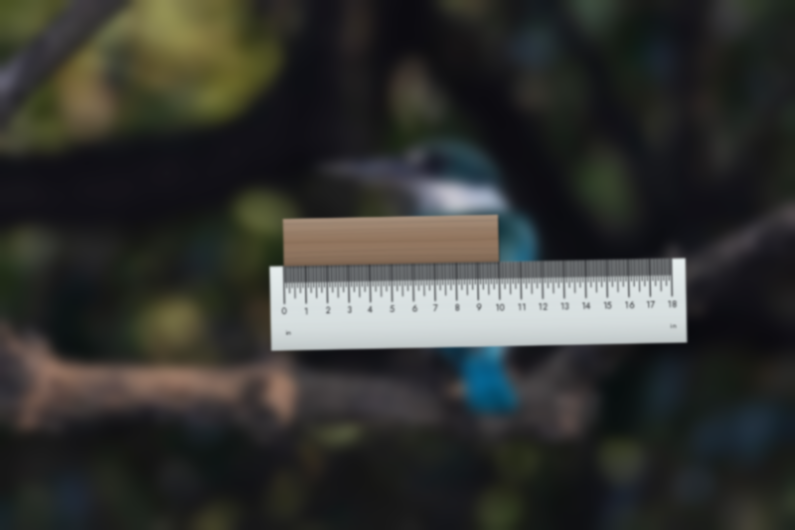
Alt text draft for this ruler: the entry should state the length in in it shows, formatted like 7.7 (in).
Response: 10 (in)
